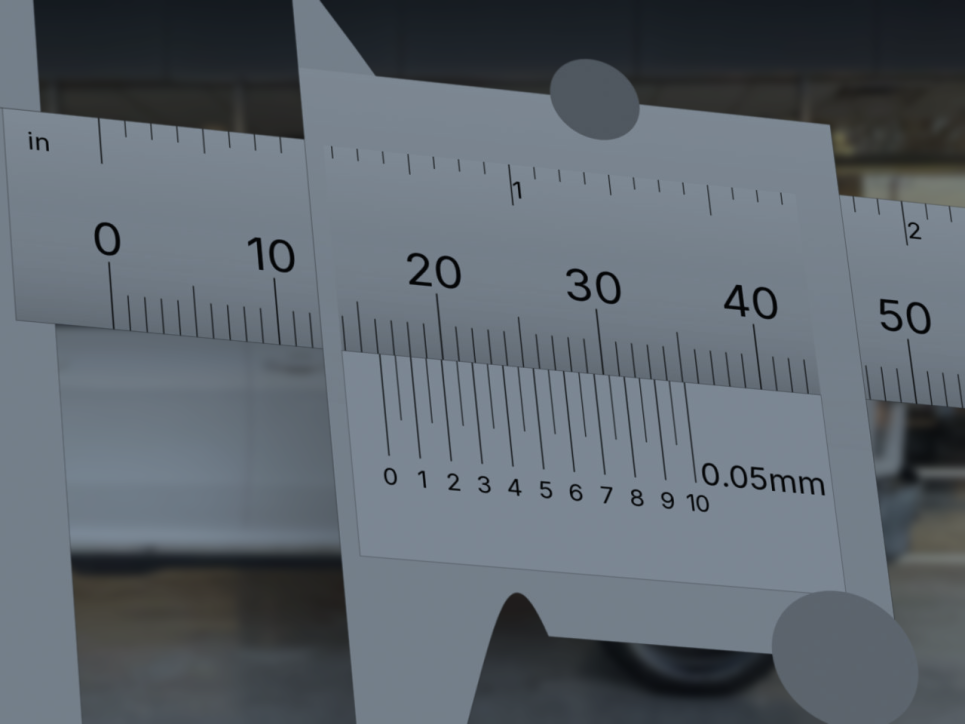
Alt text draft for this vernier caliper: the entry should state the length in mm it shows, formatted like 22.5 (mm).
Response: 16.1 (mm)
